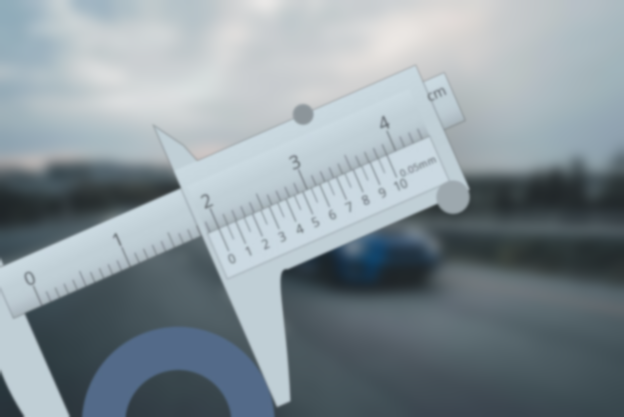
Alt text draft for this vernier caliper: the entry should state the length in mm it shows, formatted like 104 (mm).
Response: 20.0 (mm)
